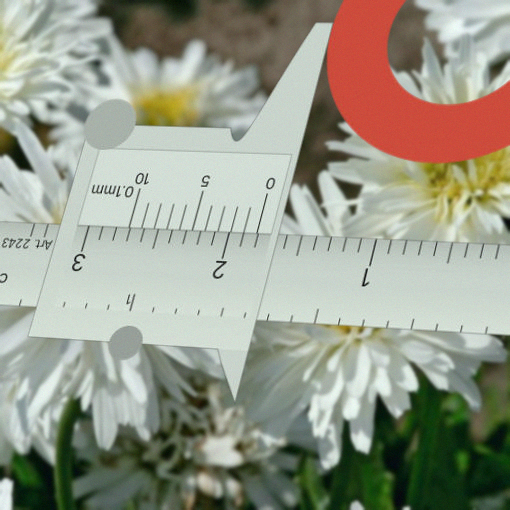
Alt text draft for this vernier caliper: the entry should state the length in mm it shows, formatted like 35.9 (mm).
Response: 18.1 (mm)
